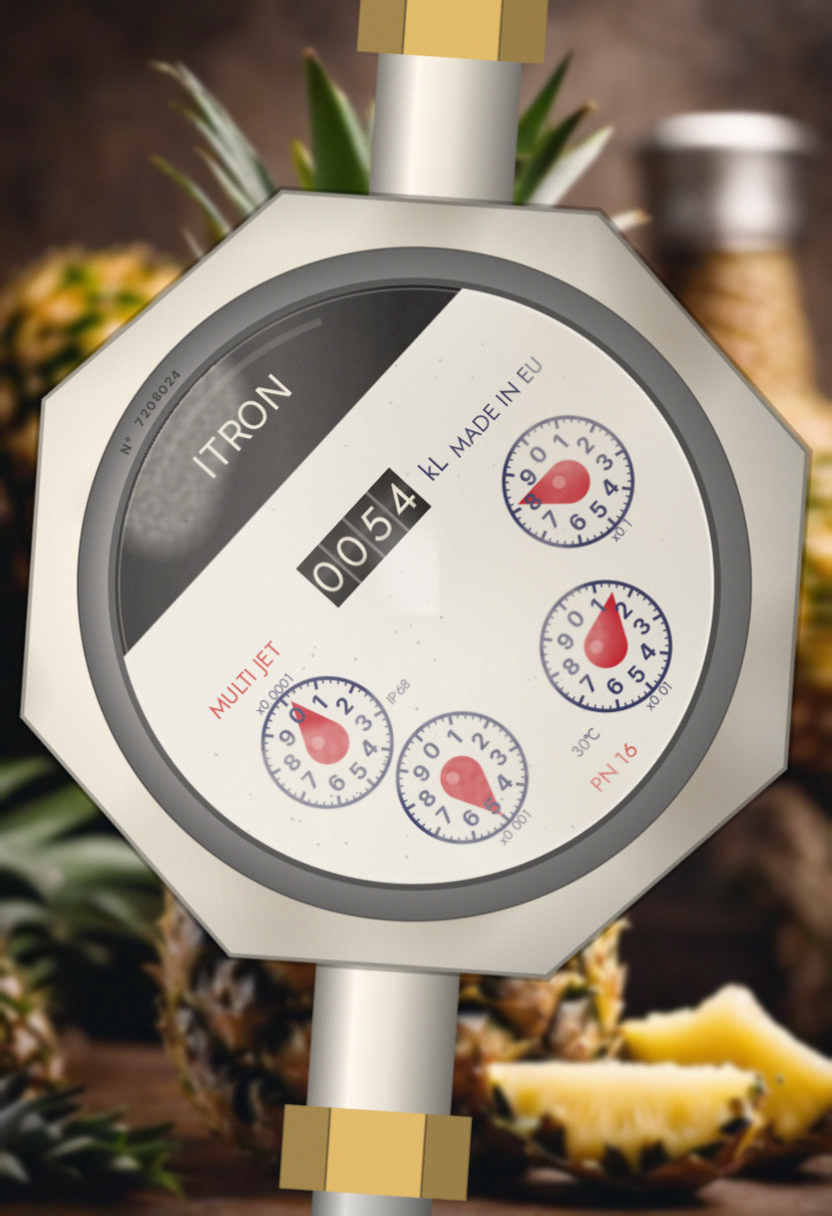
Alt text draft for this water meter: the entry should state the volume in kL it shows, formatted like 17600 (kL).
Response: 54.8150 (kL)
